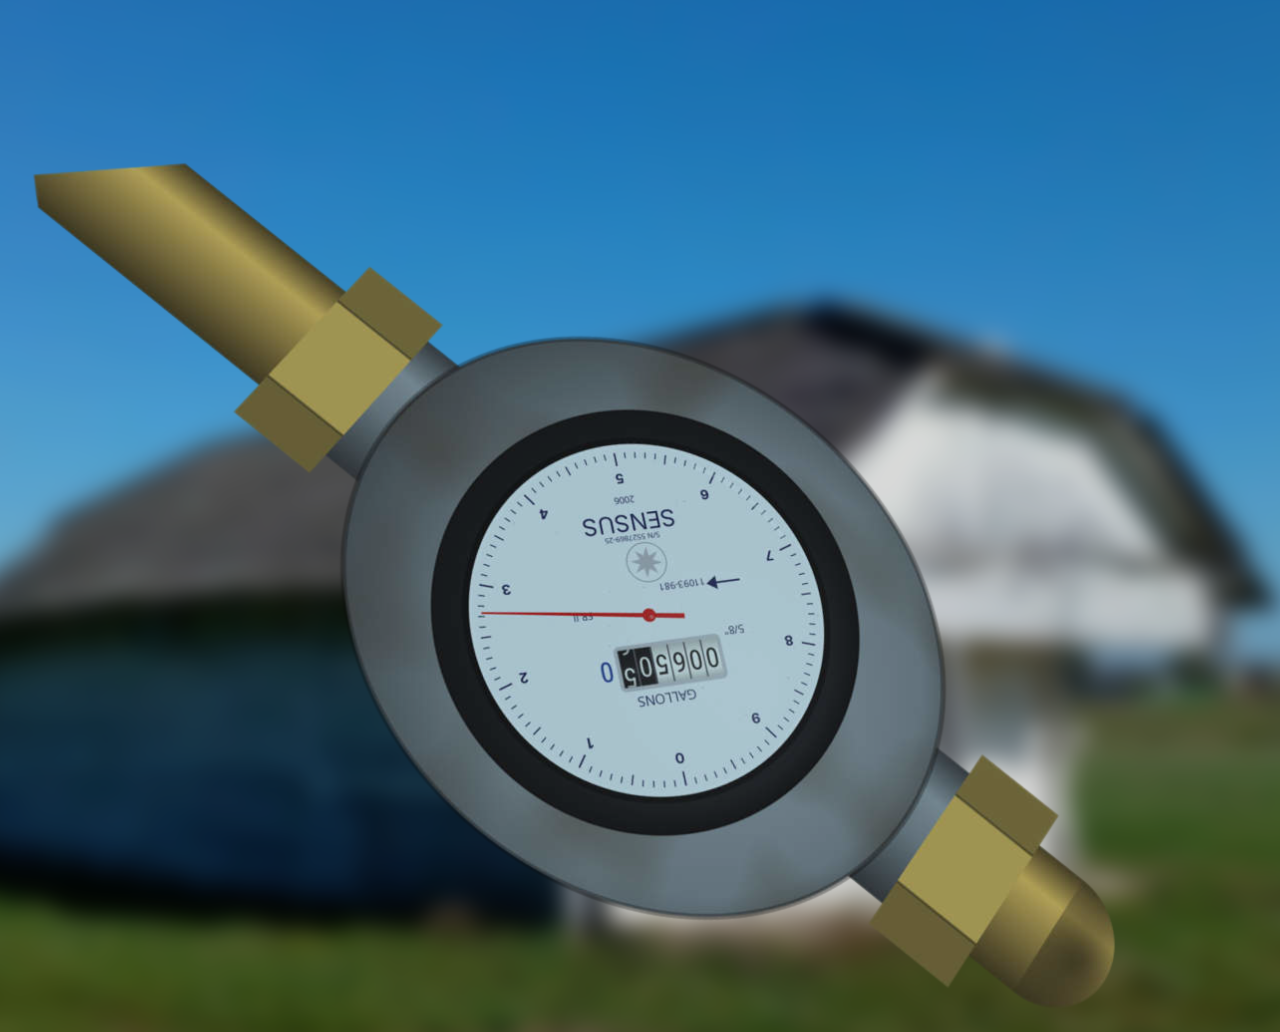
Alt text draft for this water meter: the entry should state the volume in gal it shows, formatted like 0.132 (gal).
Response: 65052.7 (gal)
